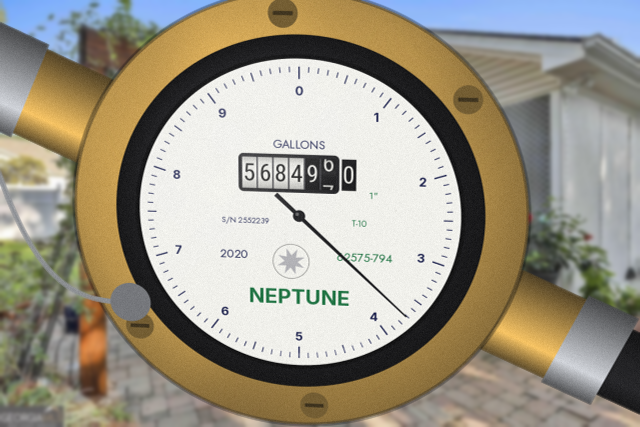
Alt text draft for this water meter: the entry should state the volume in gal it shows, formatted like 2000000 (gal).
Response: 5684963.7 (gal)
